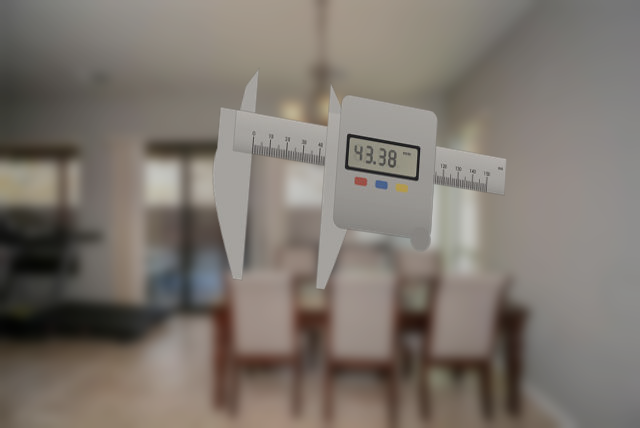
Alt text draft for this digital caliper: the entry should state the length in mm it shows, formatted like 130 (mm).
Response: 43.38 (mm)
